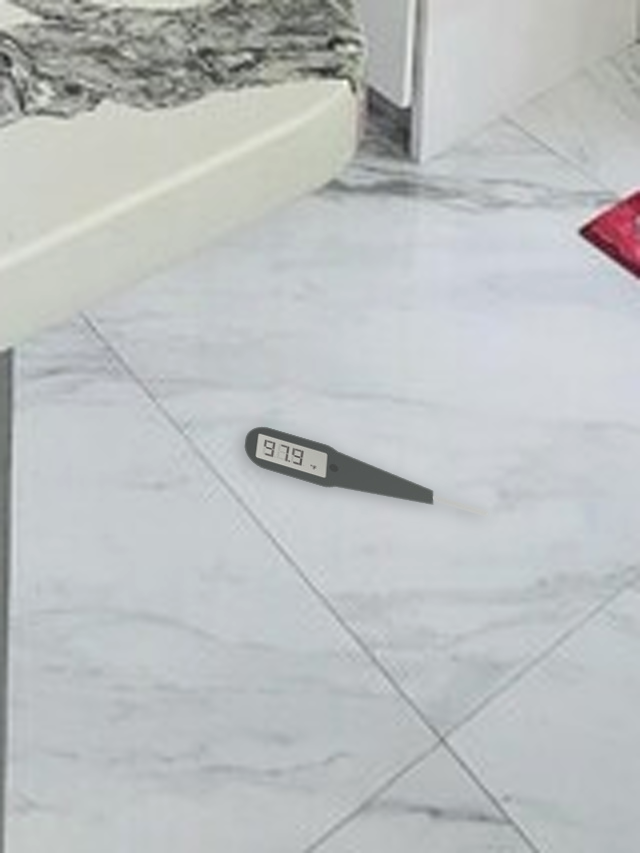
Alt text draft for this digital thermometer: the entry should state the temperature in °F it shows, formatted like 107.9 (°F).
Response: 97.9 (°F)
